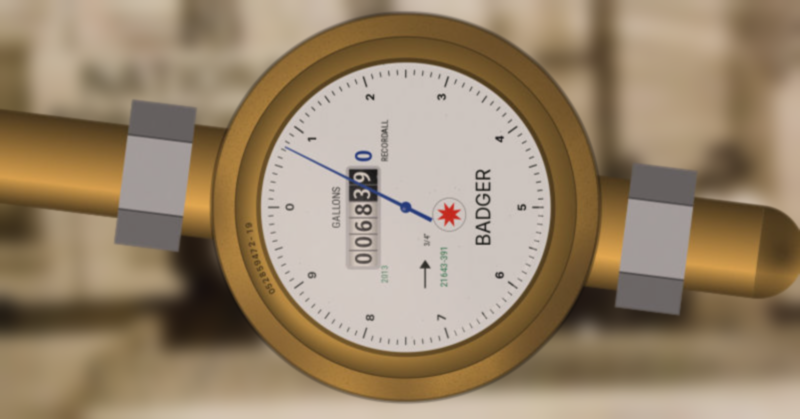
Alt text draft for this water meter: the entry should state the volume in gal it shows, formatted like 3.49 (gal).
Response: 68390.7 (gal)
